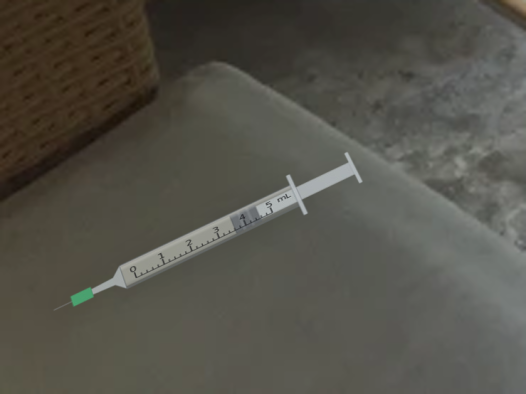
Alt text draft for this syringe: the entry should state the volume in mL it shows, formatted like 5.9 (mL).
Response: 3.6 (mL)
